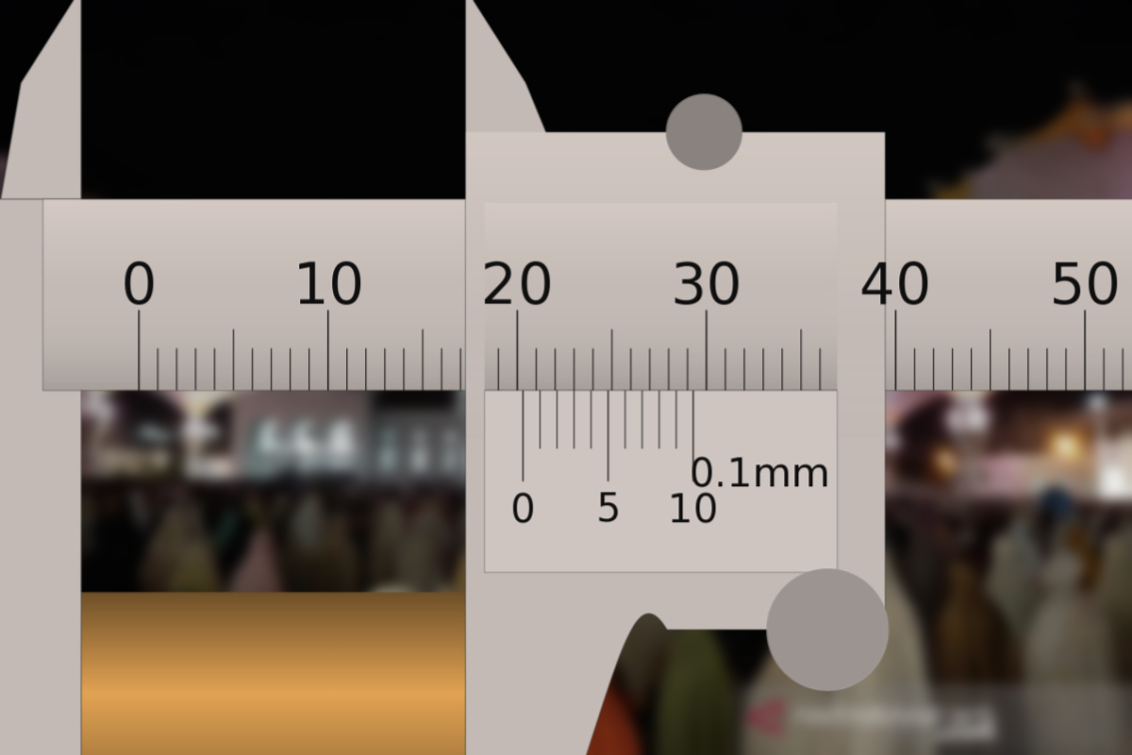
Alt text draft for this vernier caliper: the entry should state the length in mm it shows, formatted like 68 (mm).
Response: 20.3 (mm)
